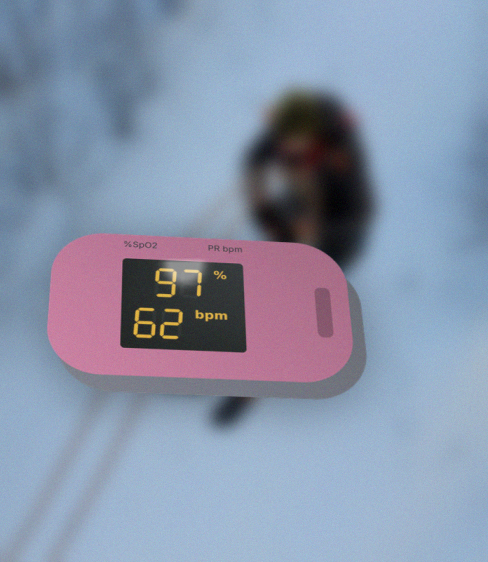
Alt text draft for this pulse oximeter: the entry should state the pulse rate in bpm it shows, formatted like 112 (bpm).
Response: 62 (bpm)
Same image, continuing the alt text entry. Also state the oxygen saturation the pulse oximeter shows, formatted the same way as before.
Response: 97 (%)
